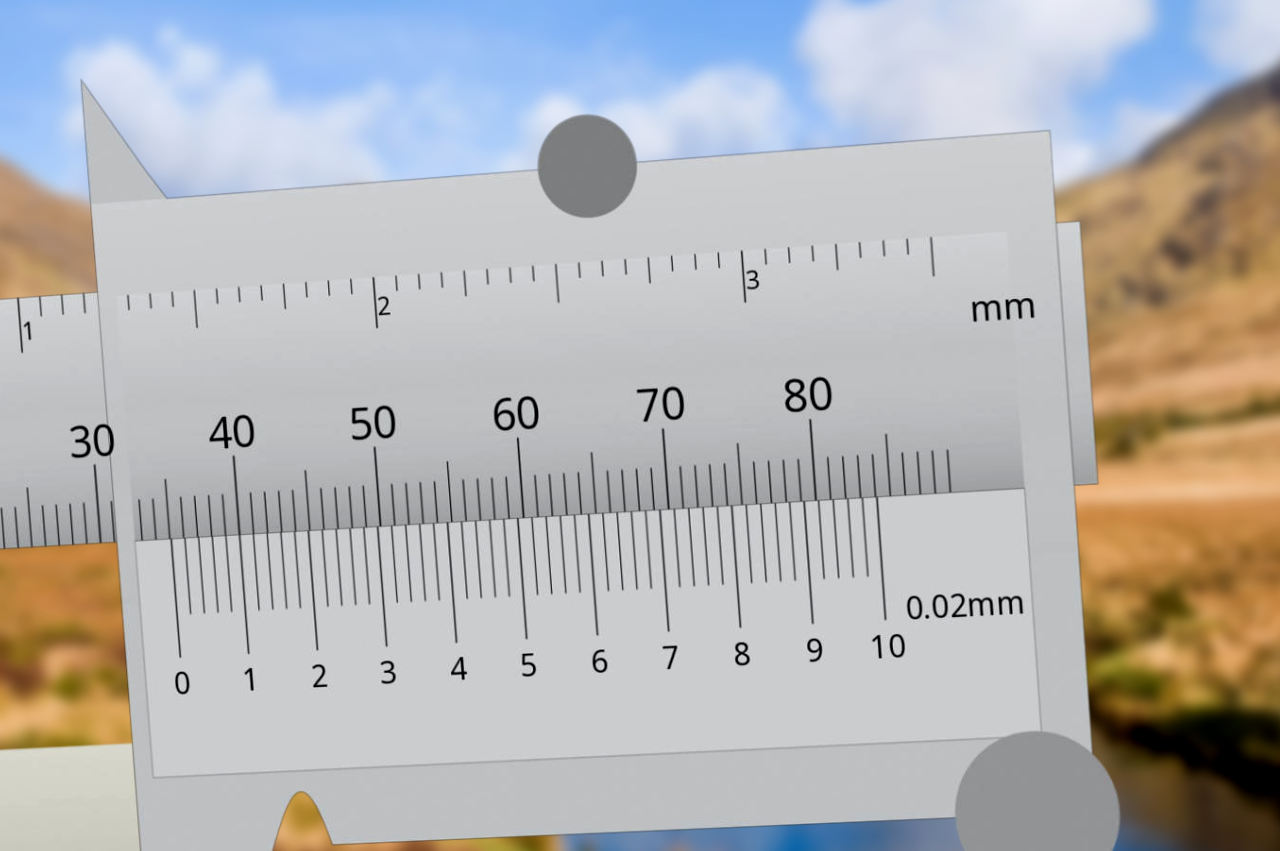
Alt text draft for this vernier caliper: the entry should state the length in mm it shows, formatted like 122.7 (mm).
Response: 35.1 (mm)
